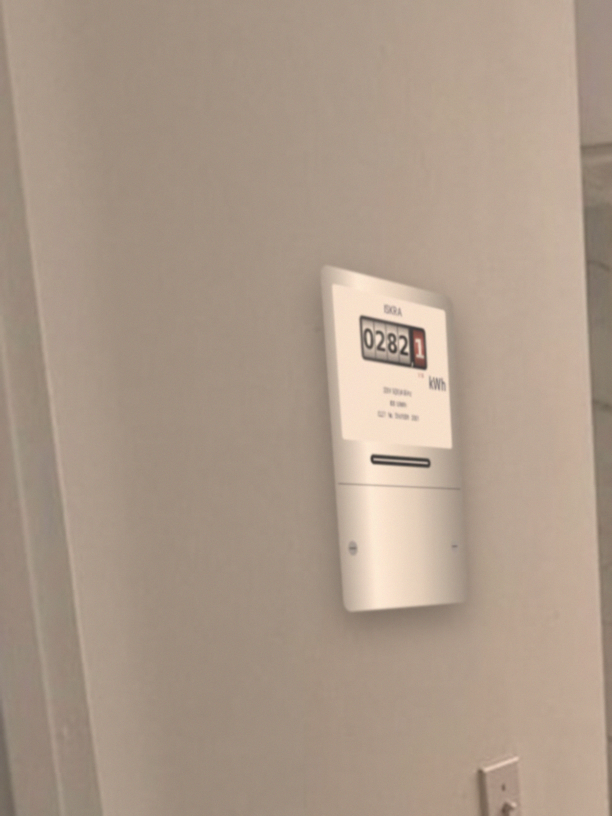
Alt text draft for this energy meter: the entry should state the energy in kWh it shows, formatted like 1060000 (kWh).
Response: 282.1 (kWh)
